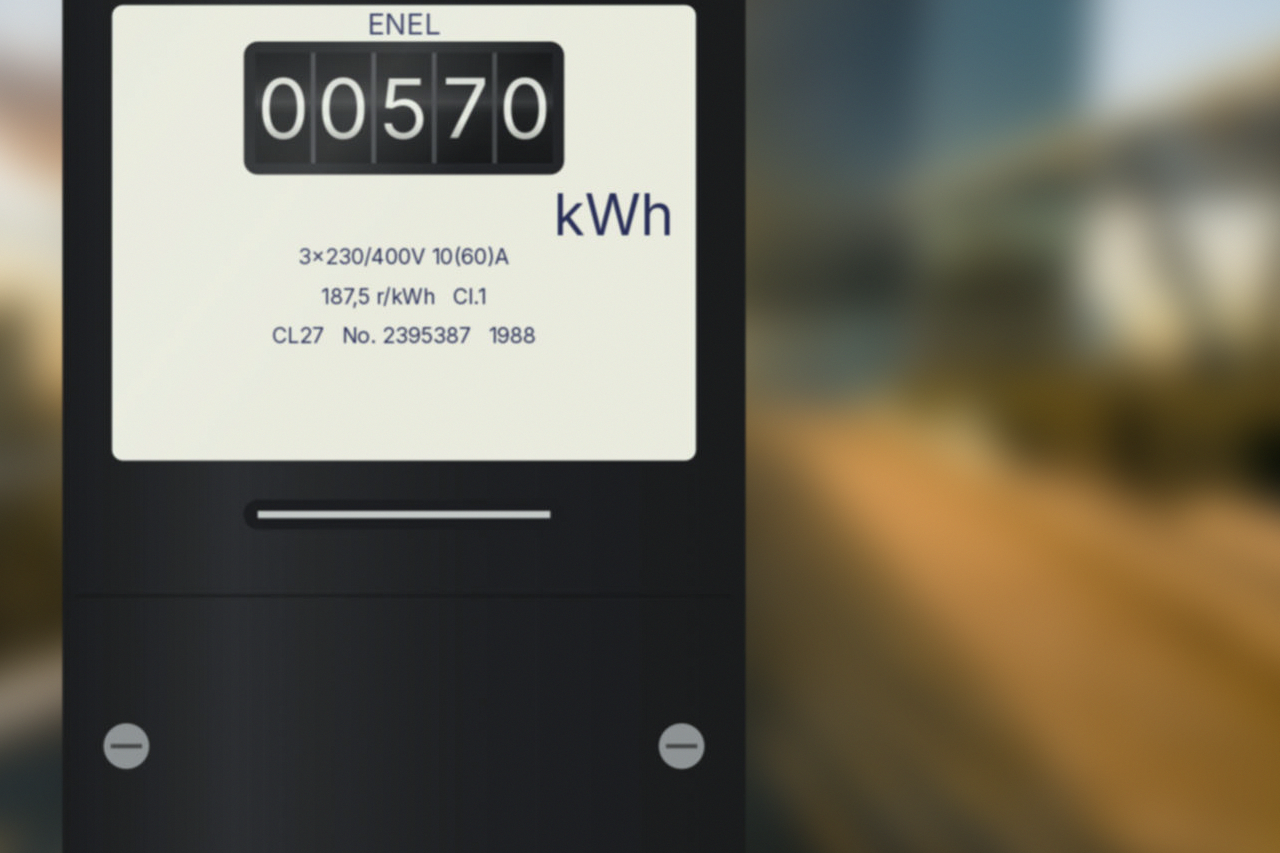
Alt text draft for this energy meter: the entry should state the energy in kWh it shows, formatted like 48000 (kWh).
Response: 570 (kWh)
